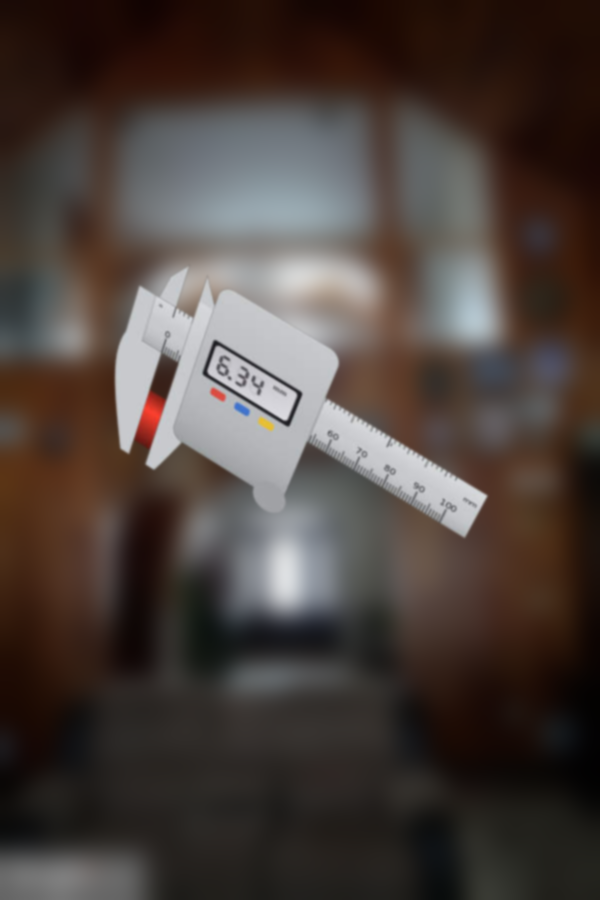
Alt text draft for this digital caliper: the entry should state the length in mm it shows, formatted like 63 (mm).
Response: 6.34 (mm)
